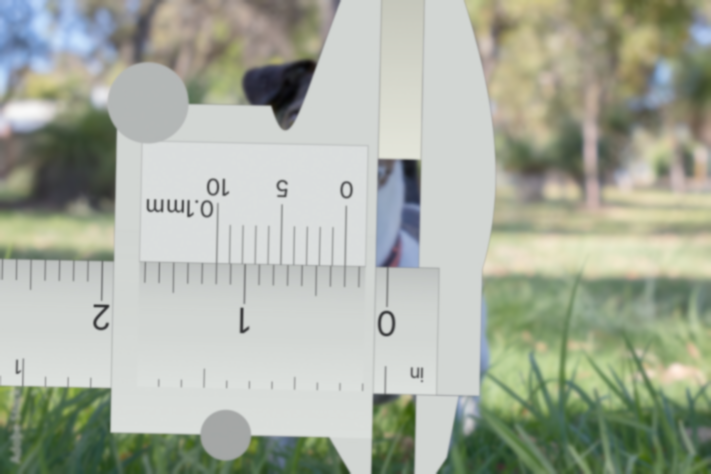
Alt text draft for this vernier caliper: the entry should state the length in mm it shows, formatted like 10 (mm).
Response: 3.0 (mm)
